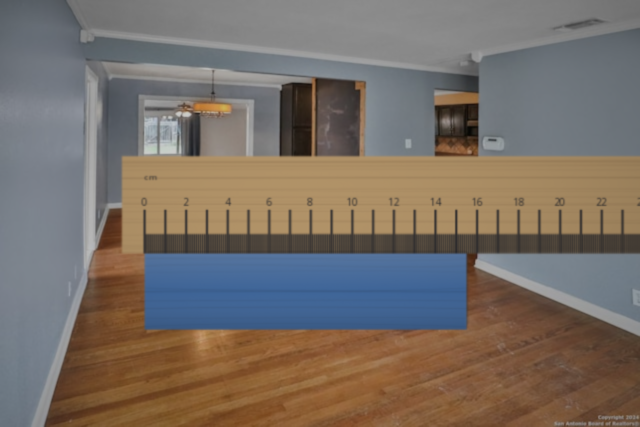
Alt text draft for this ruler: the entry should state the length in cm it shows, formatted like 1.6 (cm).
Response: 15.5 (cm)
